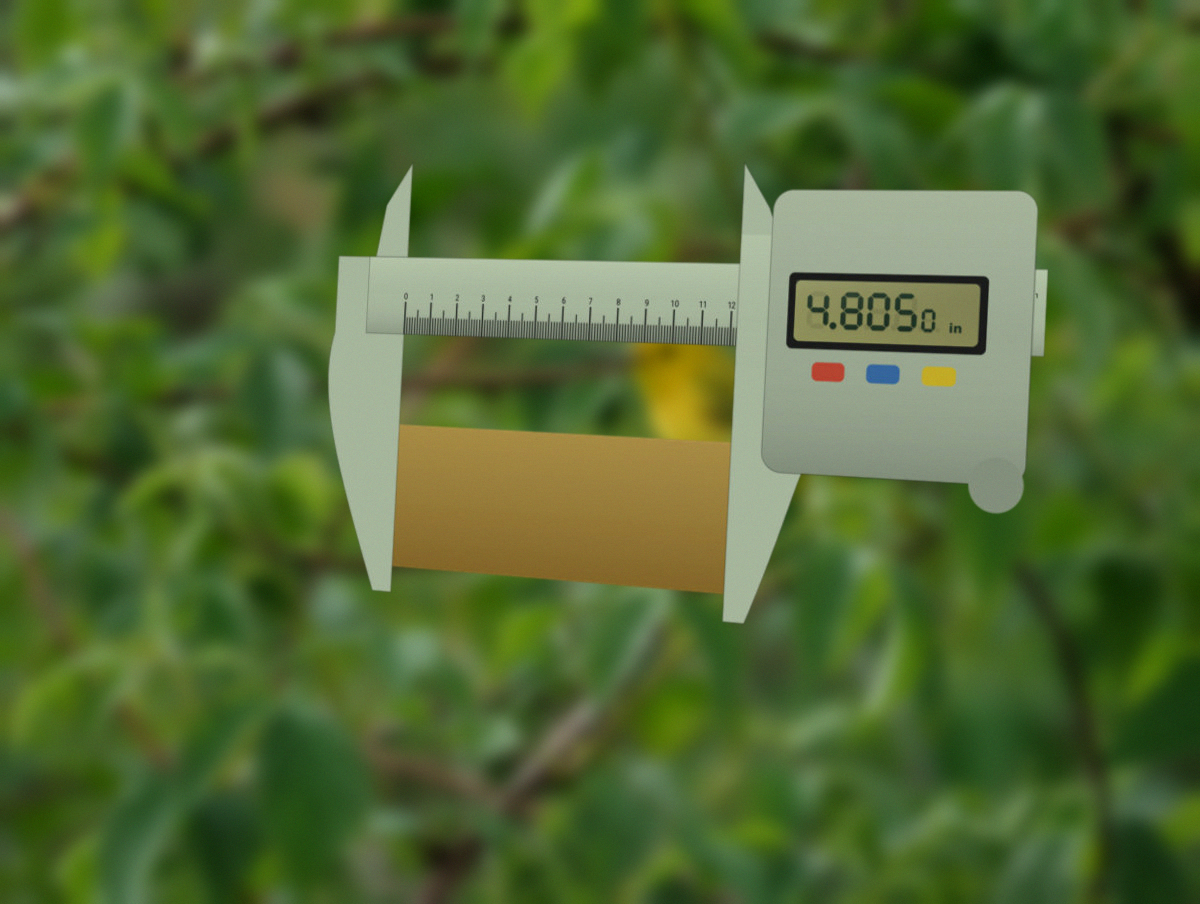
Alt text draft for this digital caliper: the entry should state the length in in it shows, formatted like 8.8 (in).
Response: 4.8050 (in)
